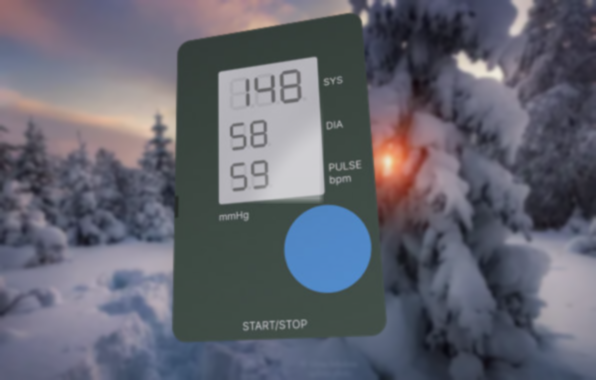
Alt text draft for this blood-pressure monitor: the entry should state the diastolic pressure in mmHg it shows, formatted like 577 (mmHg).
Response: 58 (mmHg)
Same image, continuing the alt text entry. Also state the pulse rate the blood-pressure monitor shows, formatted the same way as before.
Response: 59 (bpm)
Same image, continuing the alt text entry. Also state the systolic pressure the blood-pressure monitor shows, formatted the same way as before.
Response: 148 (mmHg)
